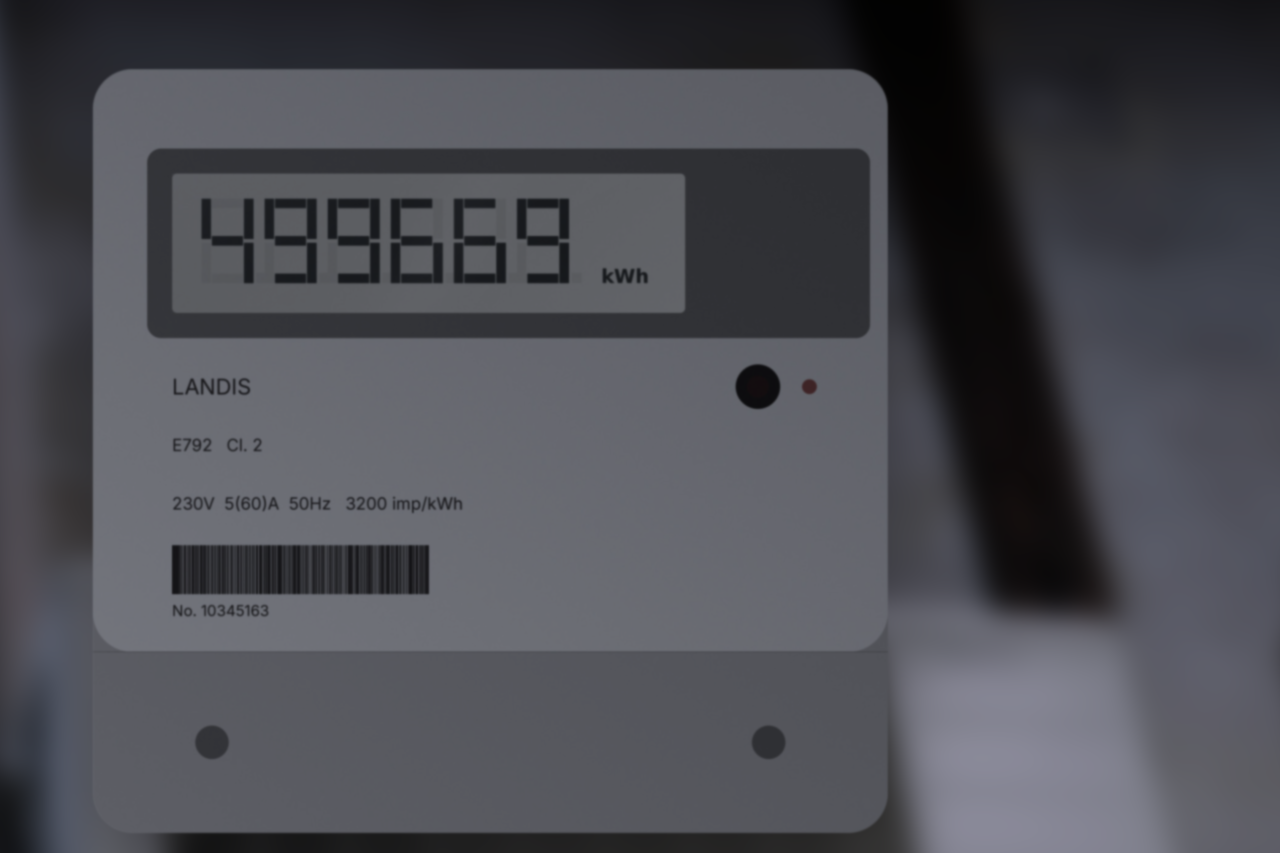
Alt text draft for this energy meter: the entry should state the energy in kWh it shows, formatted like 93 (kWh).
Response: 499669 (kWh)
